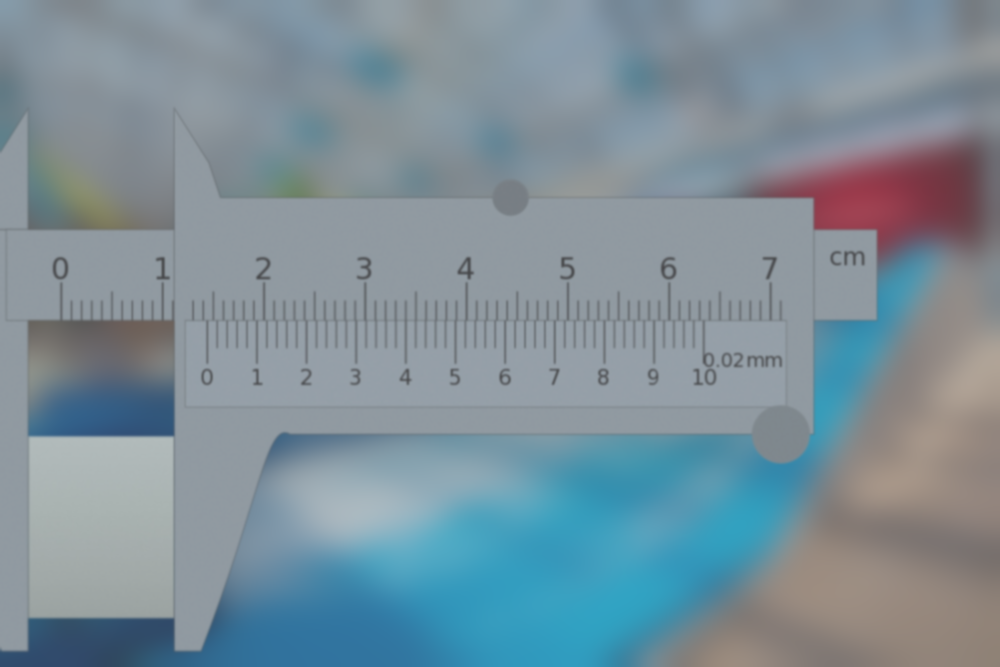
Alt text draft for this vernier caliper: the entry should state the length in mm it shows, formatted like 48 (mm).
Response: 14.4 (mm)
